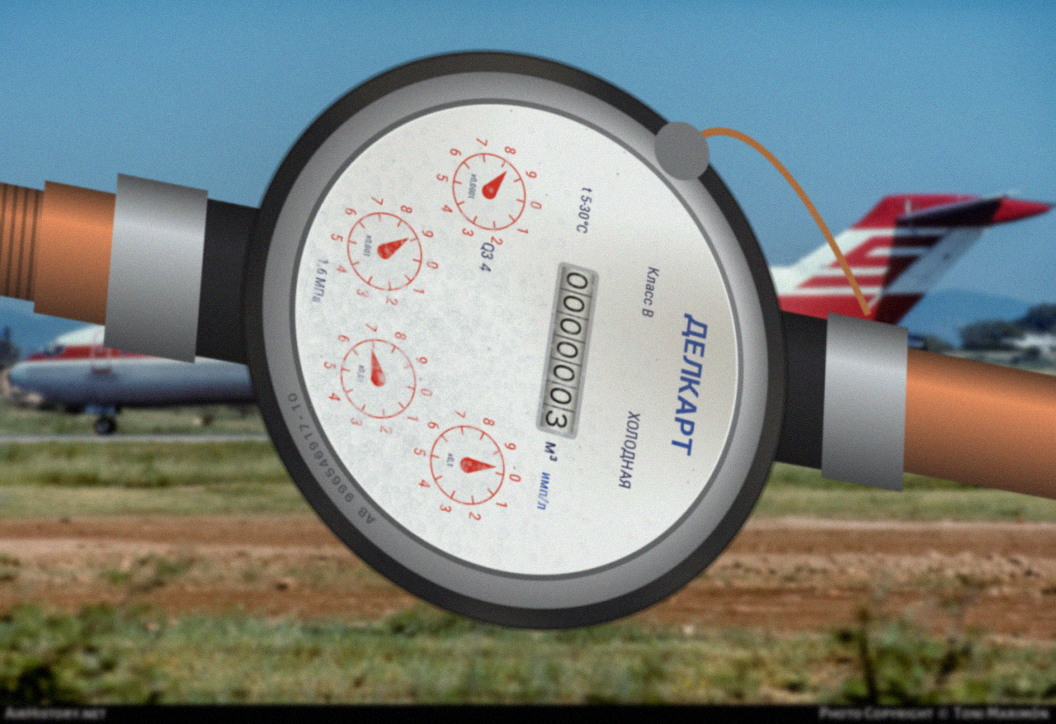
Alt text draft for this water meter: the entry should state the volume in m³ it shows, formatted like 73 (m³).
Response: 2.9688 (m³)
